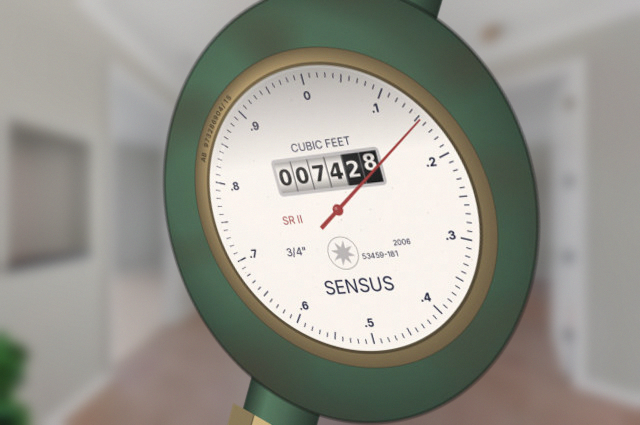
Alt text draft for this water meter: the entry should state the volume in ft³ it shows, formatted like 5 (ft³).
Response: 7428.15 (ft³)
